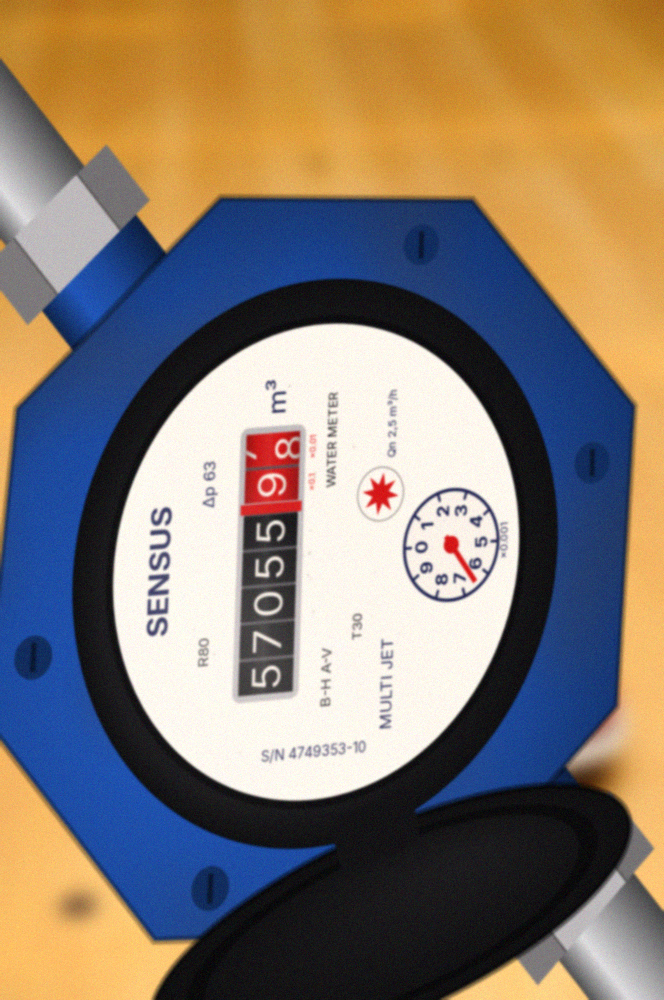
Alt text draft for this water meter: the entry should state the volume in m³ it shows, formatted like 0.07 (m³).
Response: 57055.976 (m³)
